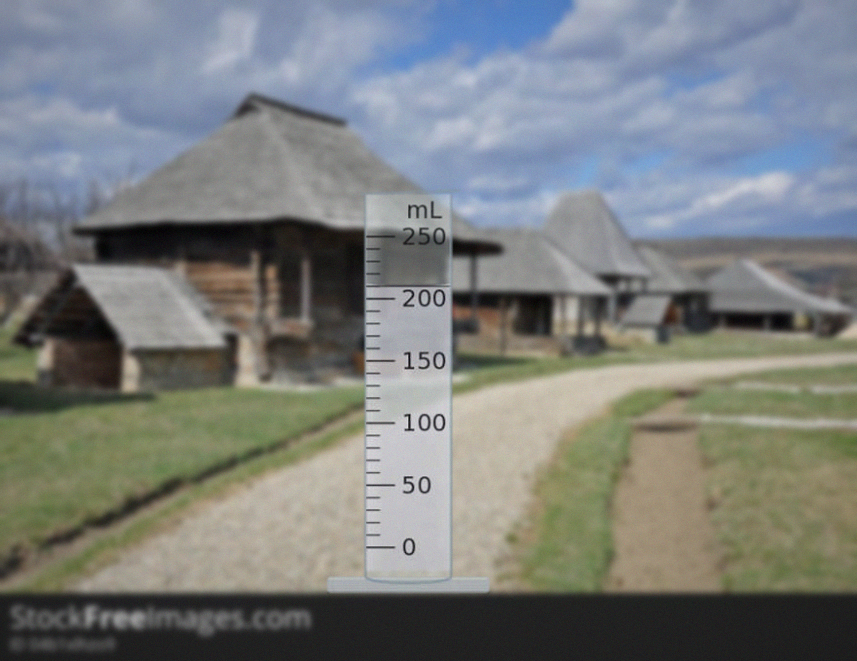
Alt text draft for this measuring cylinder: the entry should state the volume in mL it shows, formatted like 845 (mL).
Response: 210 (mL)
